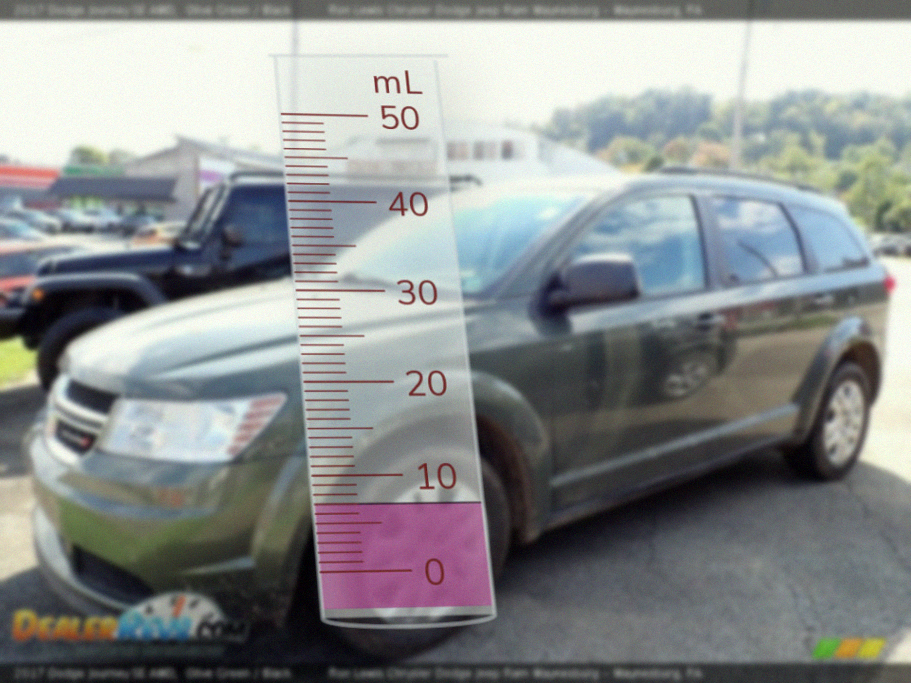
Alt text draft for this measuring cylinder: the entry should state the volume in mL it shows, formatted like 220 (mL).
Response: 7 (mL)
